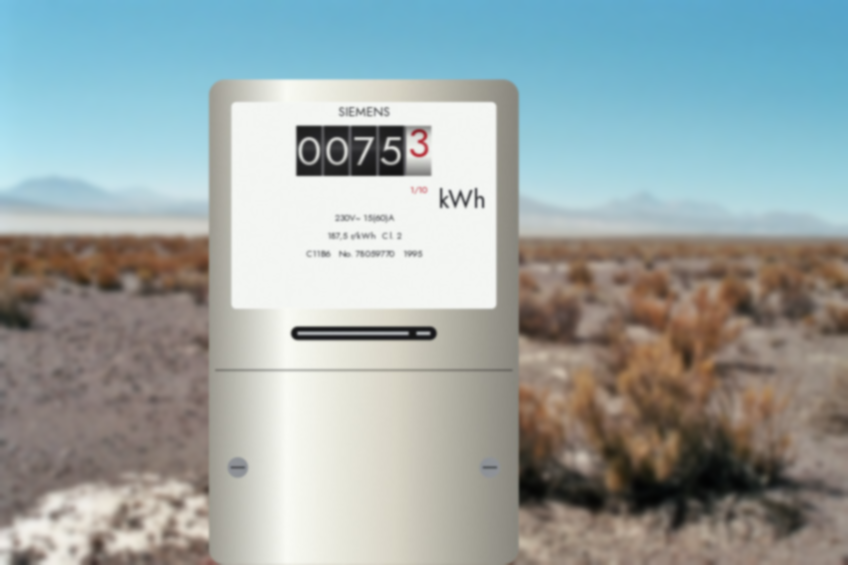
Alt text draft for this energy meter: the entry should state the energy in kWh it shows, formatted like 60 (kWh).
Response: 75.3 (kWh)
